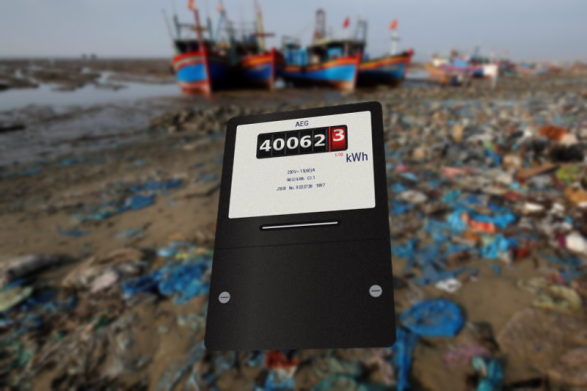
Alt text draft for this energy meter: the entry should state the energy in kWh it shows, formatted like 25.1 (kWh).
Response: 40062.3 (kWh)
